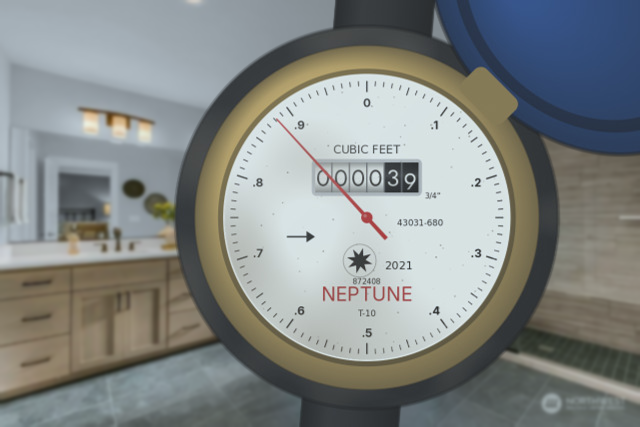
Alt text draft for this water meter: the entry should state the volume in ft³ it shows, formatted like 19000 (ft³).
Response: 38.88 (ft³)
